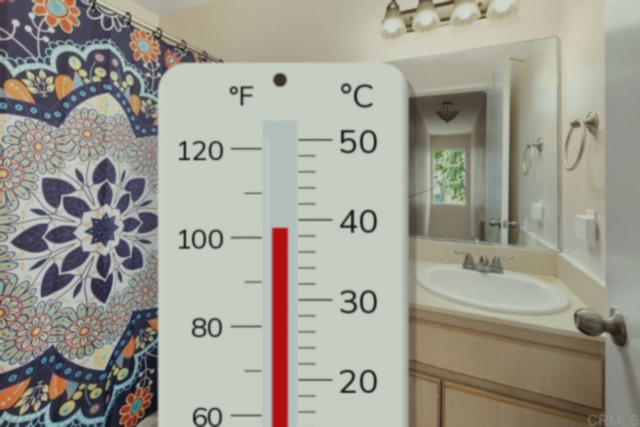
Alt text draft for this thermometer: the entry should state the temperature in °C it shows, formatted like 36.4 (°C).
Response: 39 (°C)
